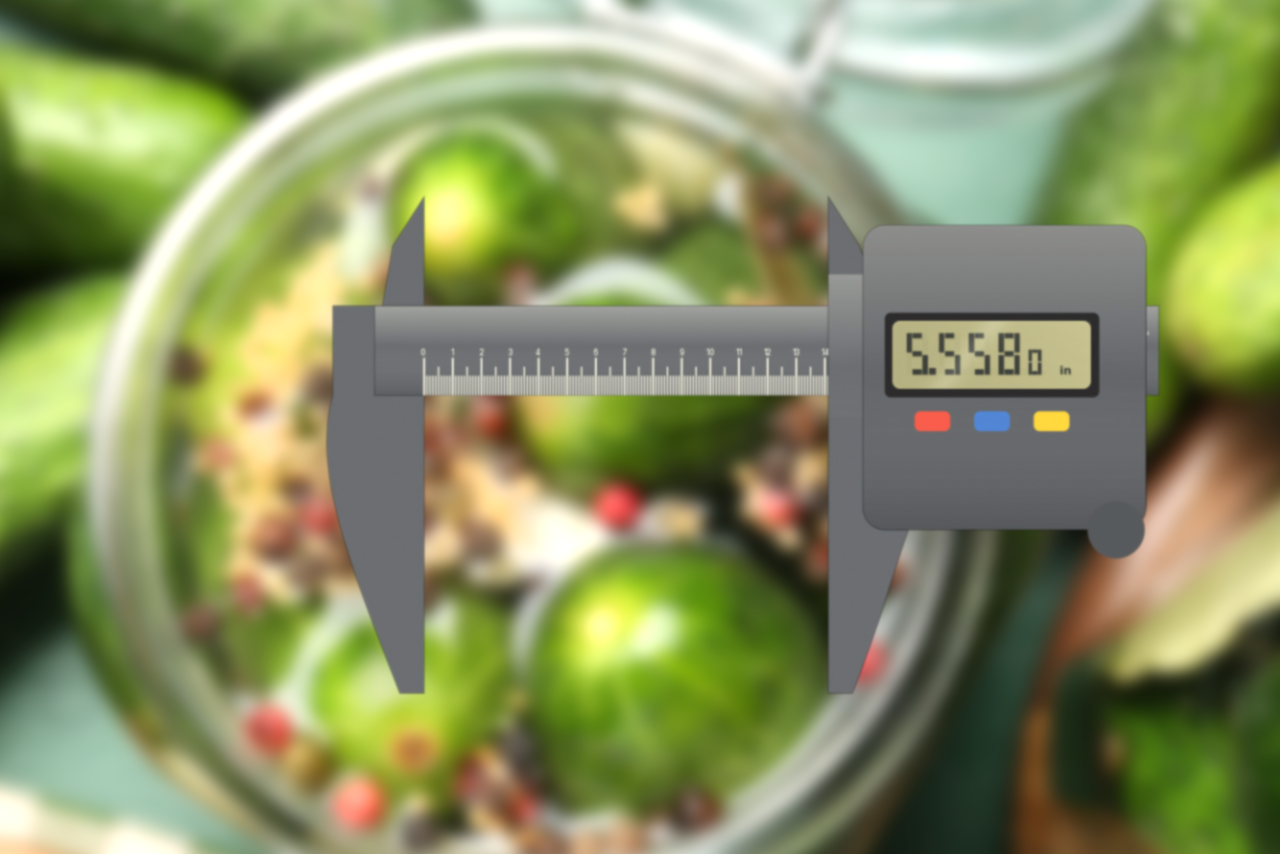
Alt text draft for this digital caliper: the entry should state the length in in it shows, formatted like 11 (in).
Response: 5.5580 (in)
